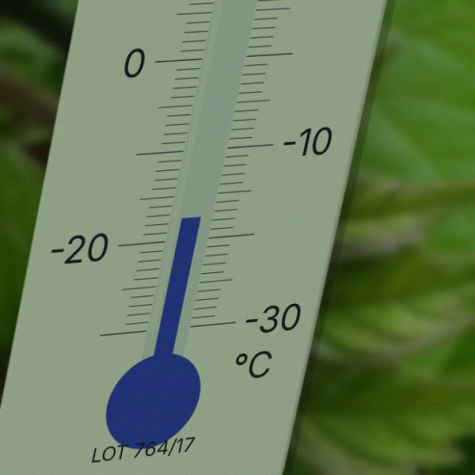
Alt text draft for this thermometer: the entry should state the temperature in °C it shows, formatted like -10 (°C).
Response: -17.5 (°C)
